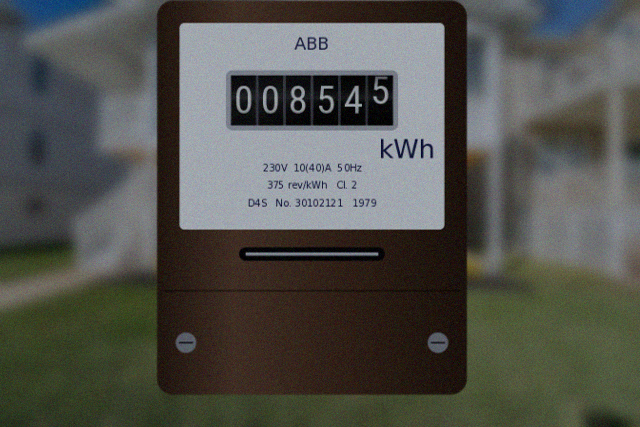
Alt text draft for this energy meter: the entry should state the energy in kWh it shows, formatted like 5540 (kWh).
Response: 8545 (kWh)
